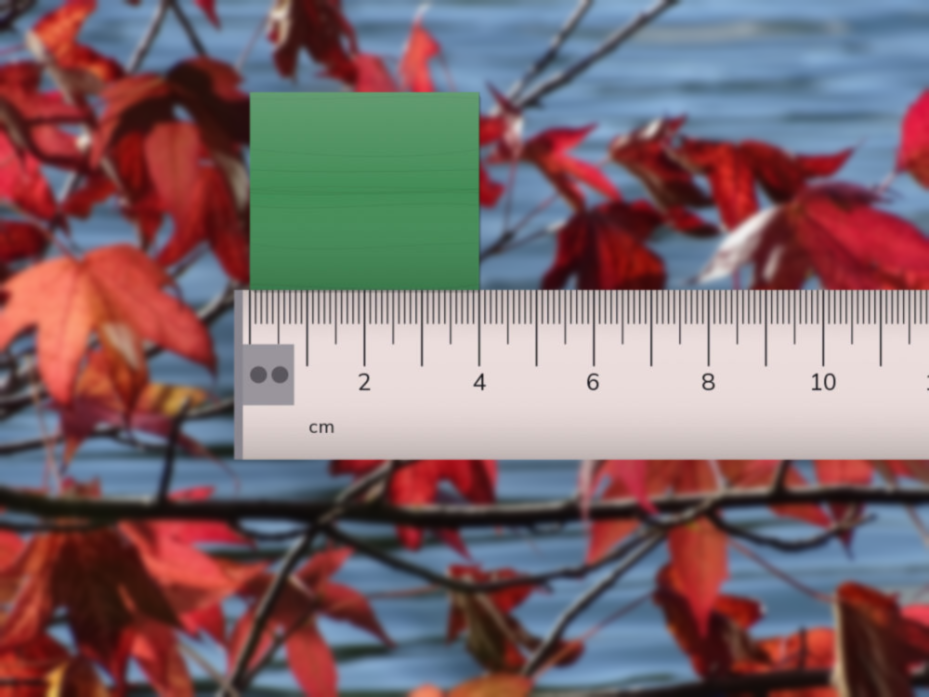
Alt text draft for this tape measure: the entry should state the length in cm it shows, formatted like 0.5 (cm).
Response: 4 (cm)
